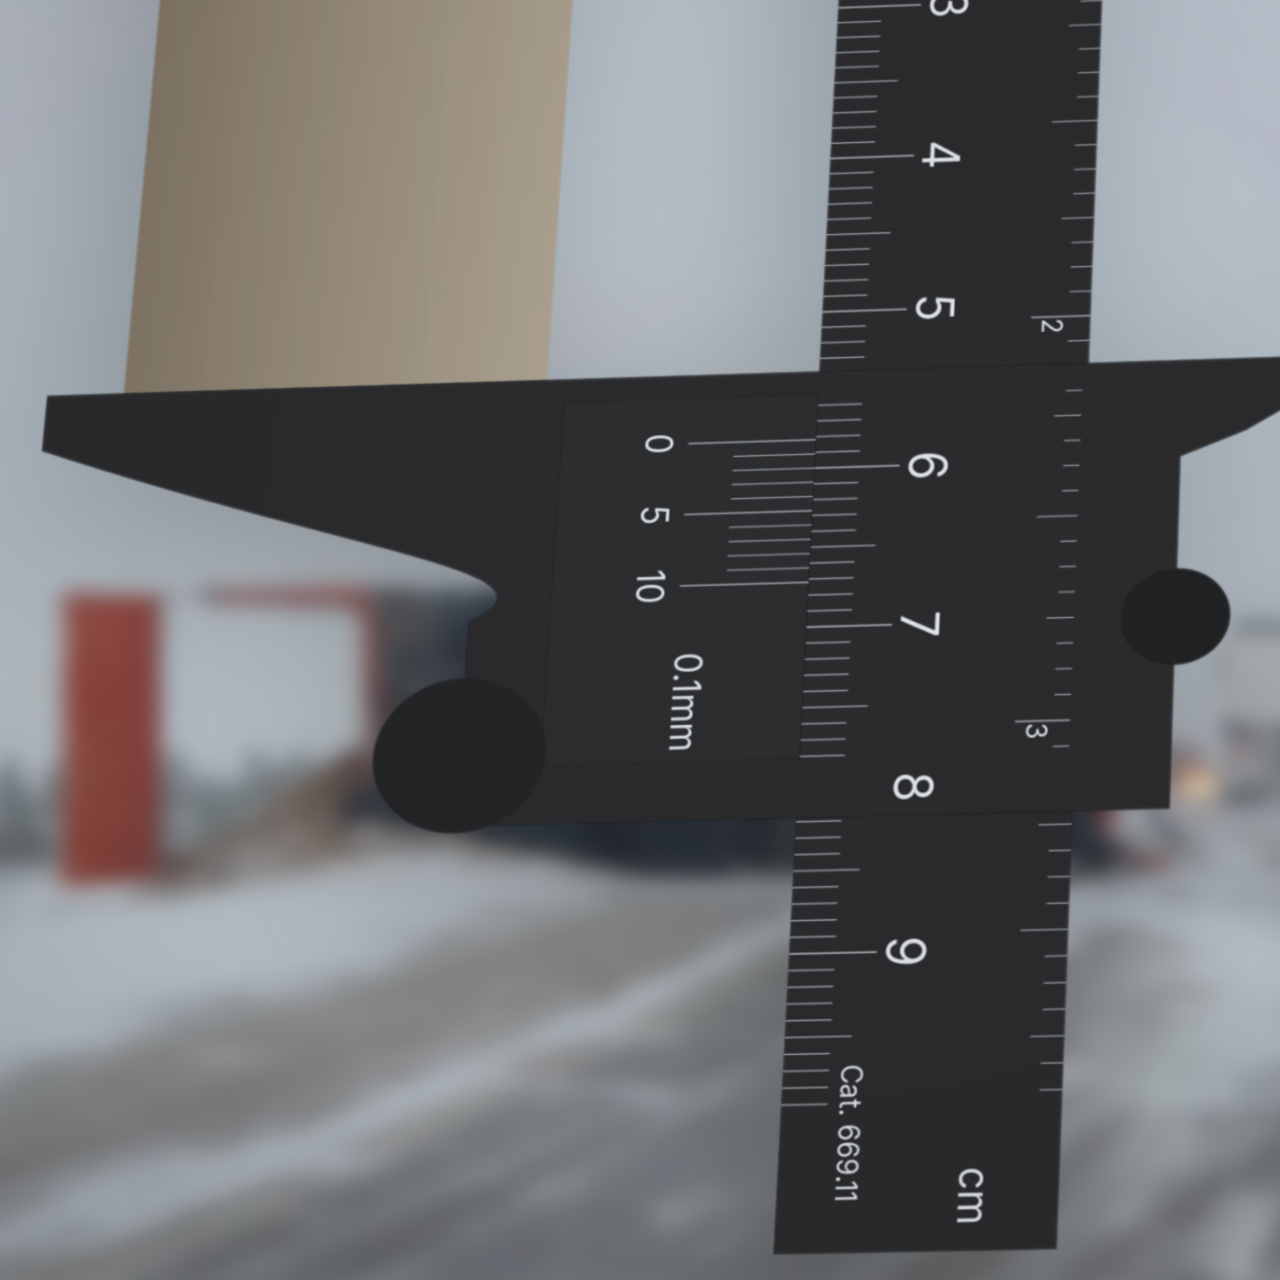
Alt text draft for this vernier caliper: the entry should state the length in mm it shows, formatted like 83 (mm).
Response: 58.2 (mm)
